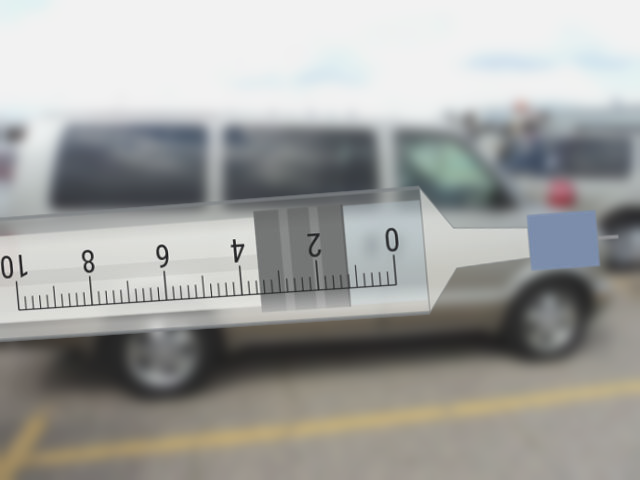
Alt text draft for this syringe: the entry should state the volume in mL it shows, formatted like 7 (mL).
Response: 1.2 (mL)
